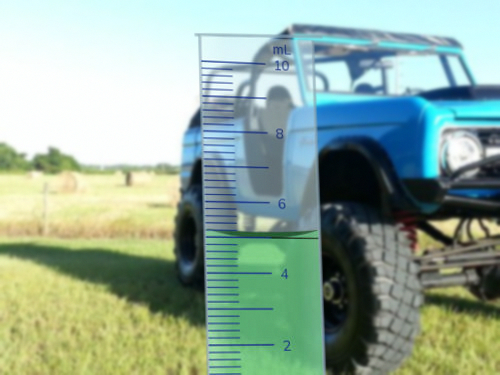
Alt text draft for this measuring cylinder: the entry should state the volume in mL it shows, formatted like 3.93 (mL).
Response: 5 (mL)
